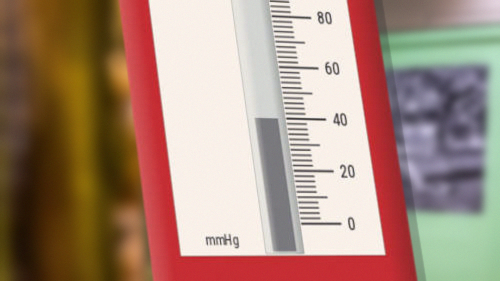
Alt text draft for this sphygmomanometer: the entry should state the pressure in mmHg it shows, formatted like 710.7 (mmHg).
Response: 40 (mmHg)
